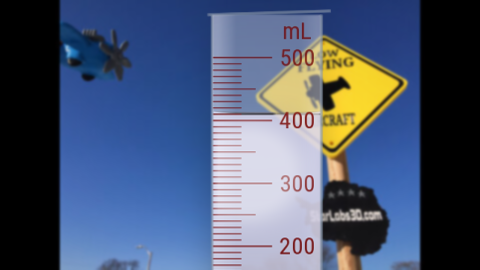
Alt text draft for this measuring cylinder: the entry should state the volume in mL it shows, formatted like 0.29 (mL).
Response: 410 (mL)
